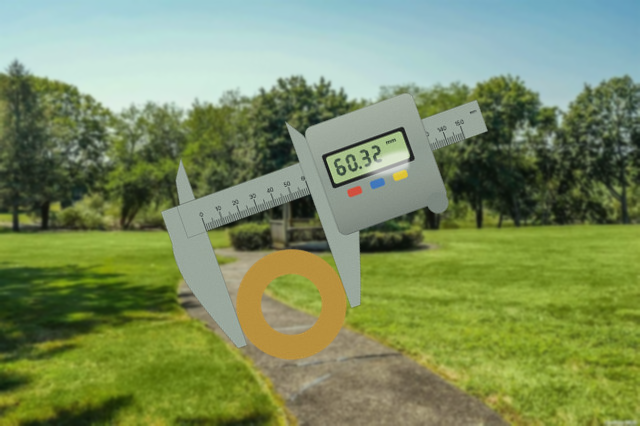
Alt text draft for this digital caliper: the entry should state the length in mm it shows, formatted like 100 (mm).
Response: 60.32 (mm)
